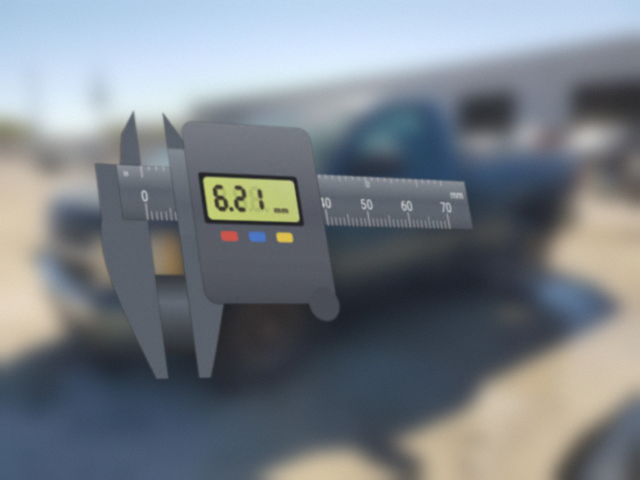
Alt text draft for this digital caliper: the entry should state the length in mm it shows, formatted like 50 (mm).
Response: 6.21 (mm)
